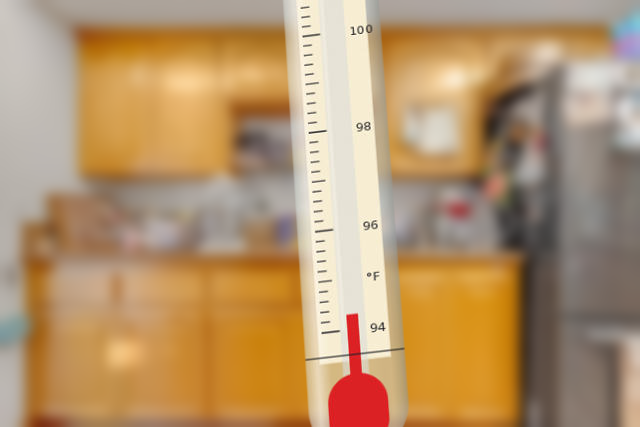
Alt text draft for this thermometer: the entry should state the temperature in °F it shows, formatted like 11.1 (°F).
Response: 94.3 (°F)
